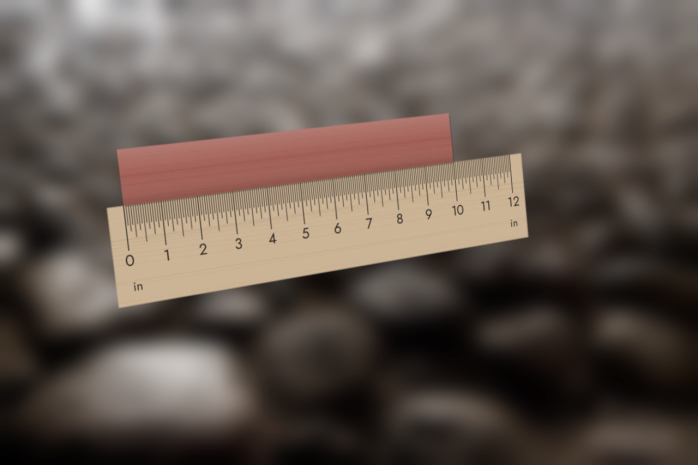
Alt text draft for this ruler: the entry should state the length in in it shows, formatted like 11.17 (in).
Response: 10 (in)
